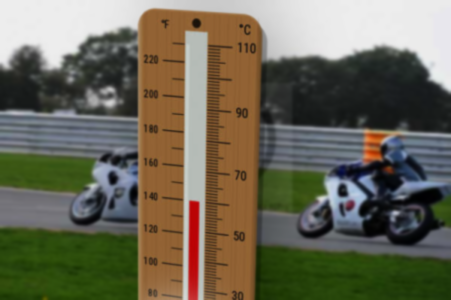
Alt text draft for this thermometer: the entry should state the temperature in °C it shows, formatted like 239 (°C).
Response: 60 (°C)
